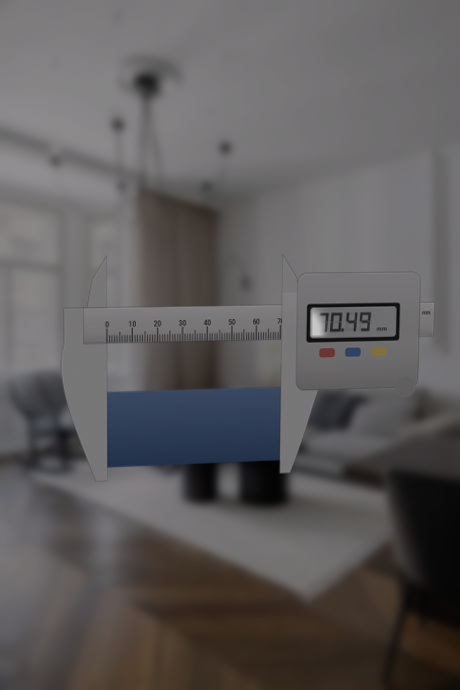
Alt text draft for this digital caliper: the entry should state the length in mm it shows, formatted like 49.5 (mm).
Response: 70.49 (mm)
